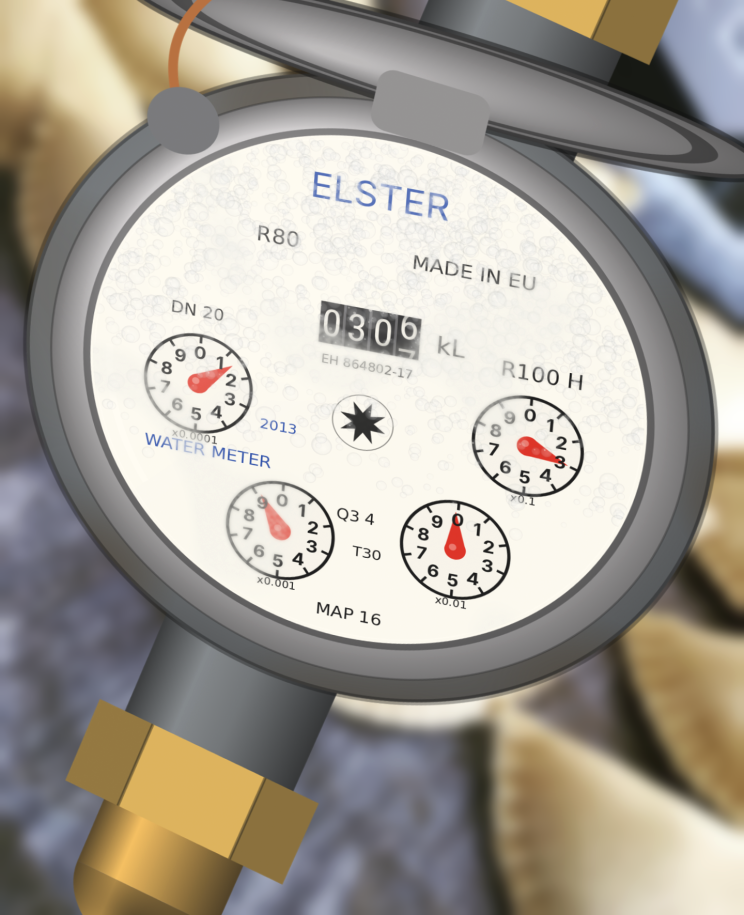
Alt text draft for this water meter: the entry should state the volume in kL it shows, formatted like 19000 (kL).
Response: 306.2991 (kL)
